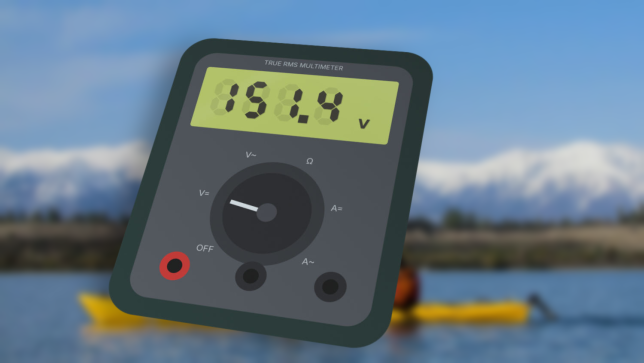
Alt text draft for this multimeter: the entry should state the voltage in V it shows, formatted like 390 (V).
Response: 151.4 (V)
